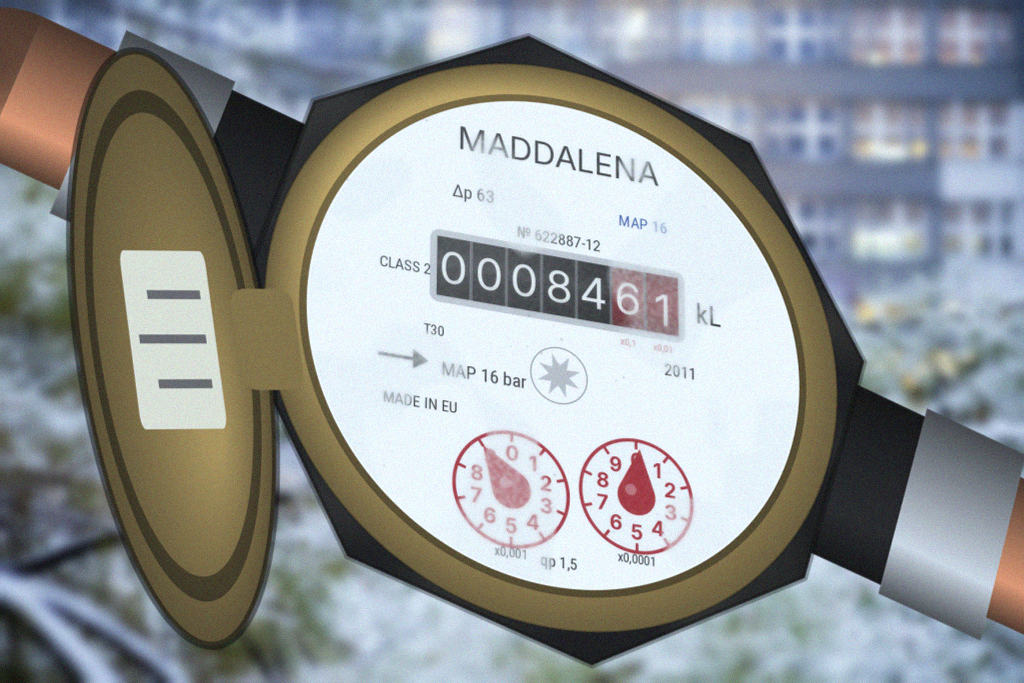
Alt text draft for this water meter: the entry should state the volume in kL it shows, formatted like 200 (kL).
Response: 84.6090 (kL)
